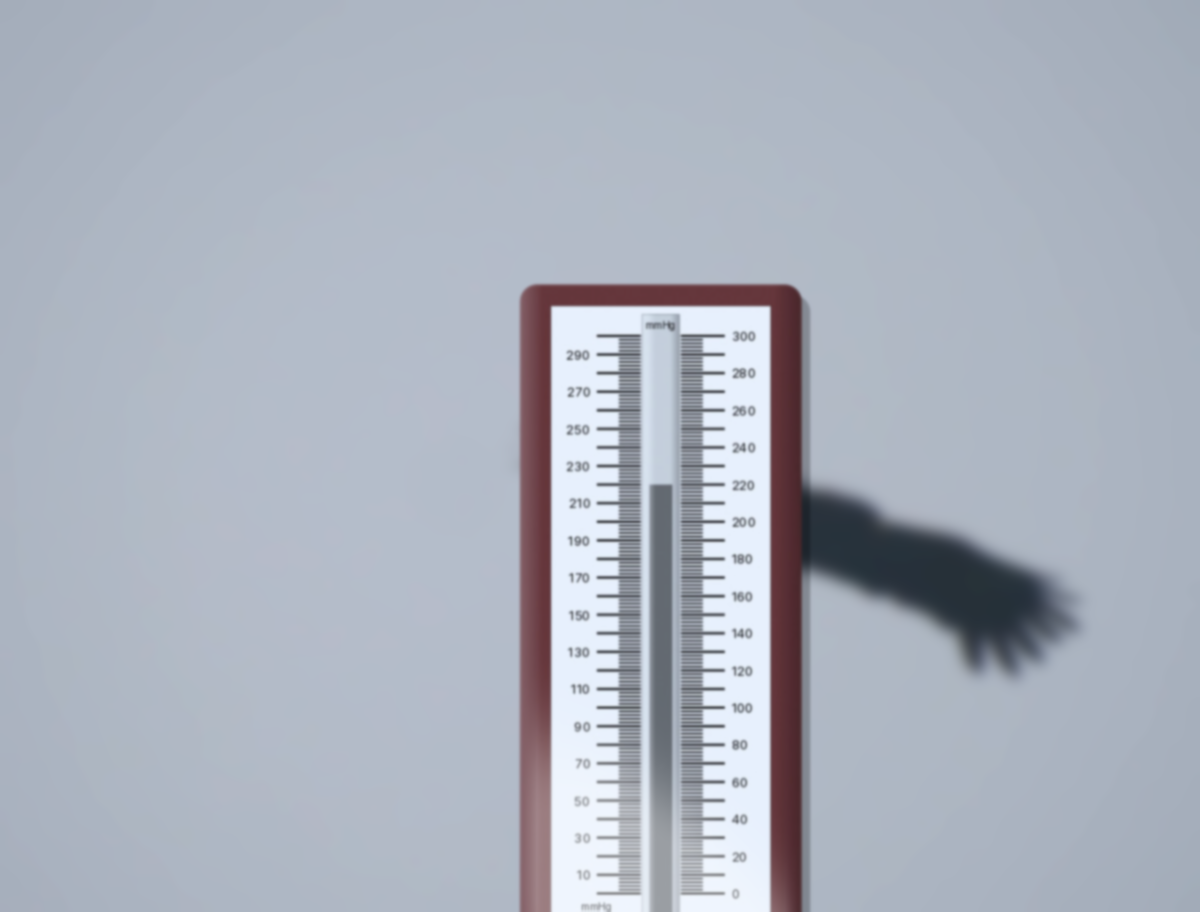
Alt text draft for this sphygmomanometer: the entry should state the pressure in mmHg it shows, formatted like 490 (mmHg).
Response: 220 (mmHg)
